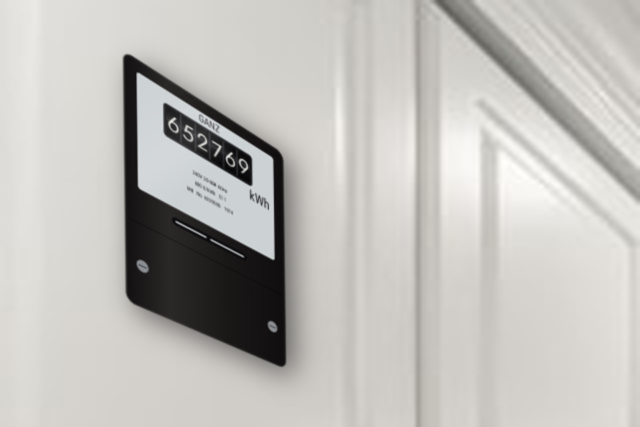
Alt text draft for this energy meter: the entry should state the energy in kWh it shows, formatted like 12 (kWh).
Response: 652769 (kWh)
